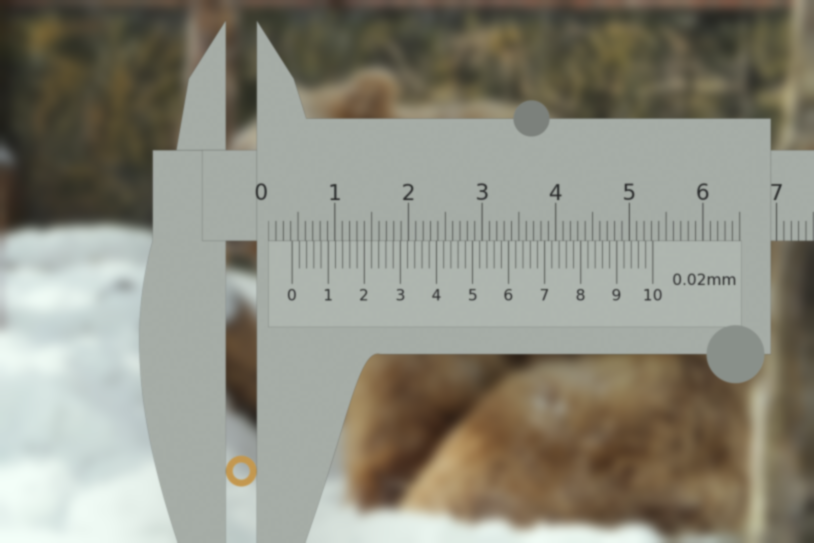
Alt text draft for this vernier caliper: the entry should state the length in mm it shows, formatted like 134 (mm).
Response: 4.2 (mm)
